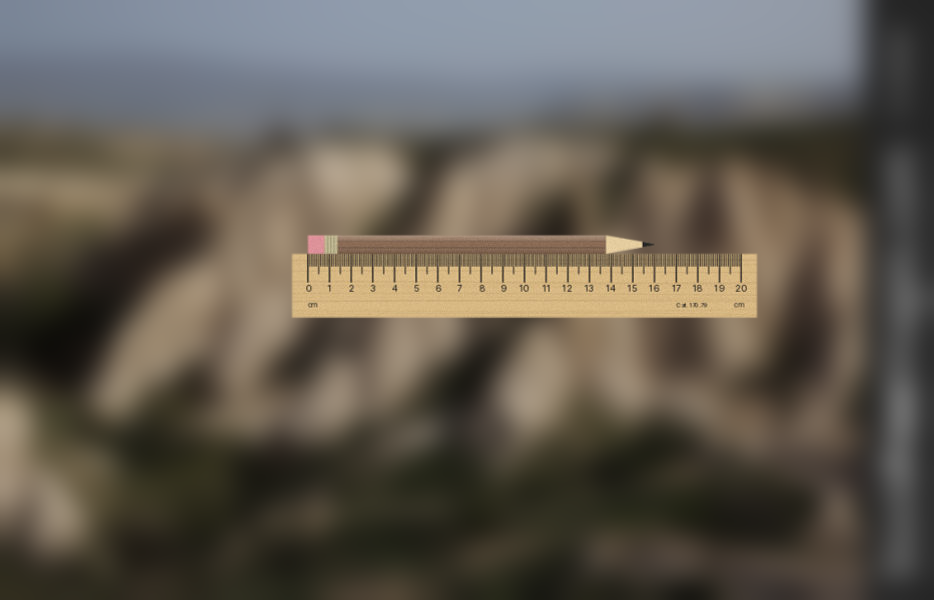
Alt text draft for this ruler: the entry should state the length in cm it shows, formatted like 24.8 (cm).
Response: 16 (cm)
